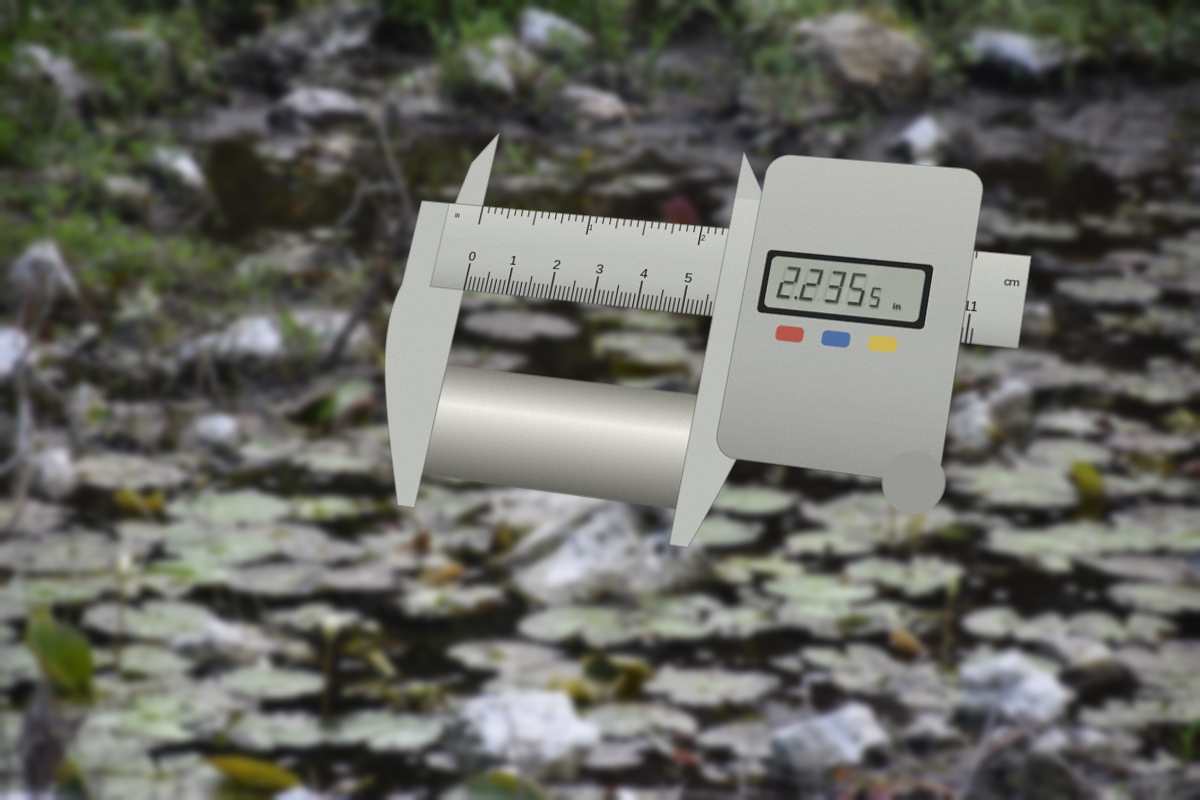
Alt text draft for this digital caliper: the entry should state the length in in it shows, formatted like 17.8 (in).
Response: 2.2355 (in)
